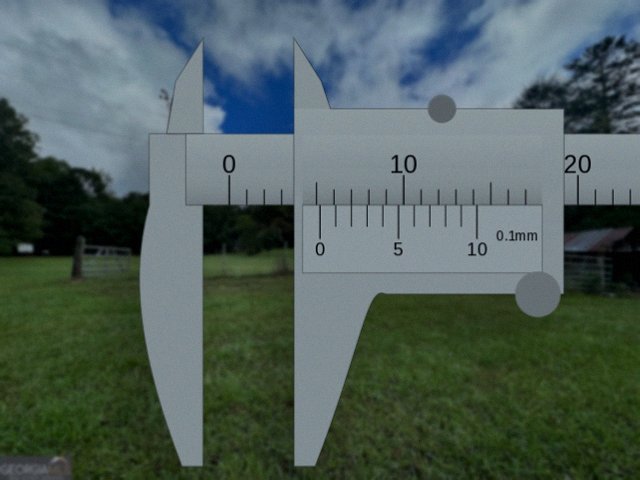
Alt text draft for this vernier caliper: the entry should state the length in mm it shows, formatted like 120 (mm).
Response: 5.2 (mm)
